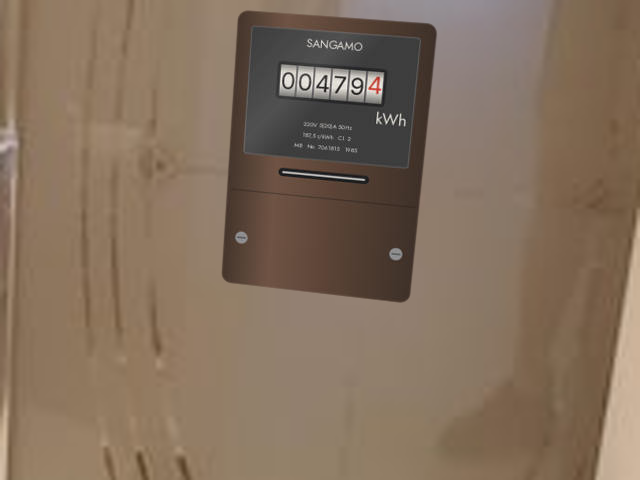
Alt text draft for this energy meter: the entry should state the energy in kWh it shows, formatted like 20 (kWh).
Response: 479.4 (kWh)
